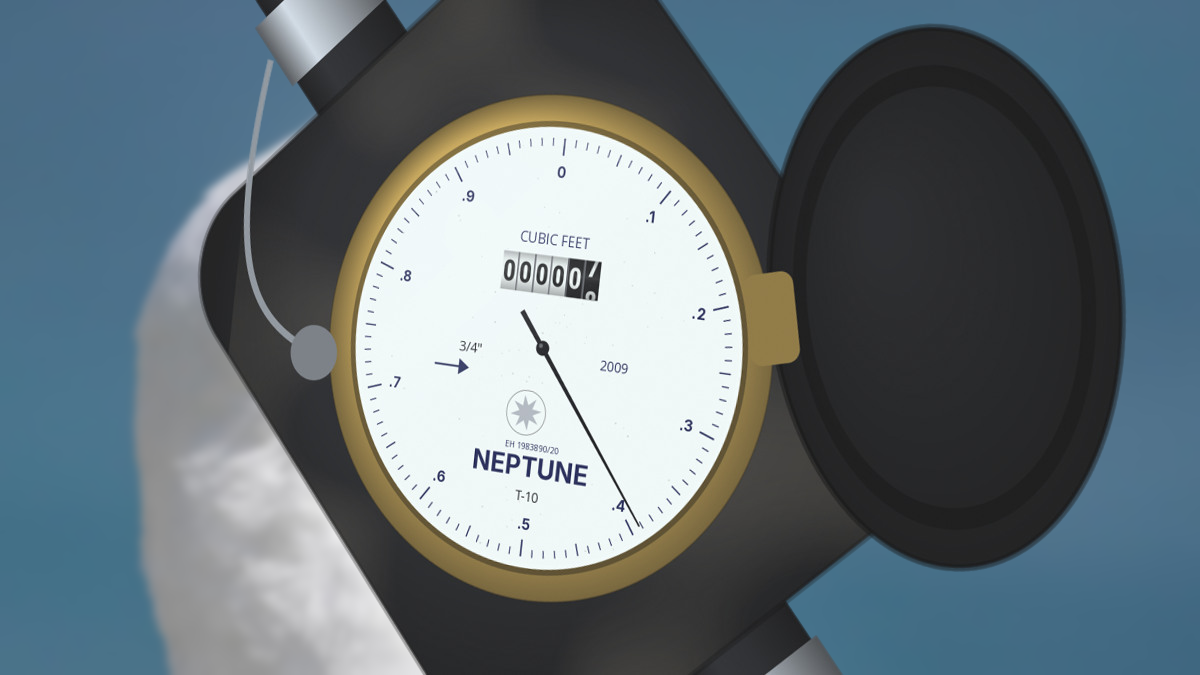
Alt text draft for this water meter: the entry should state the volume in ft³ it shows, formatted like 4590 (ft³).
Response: 7.39 (ft³)
